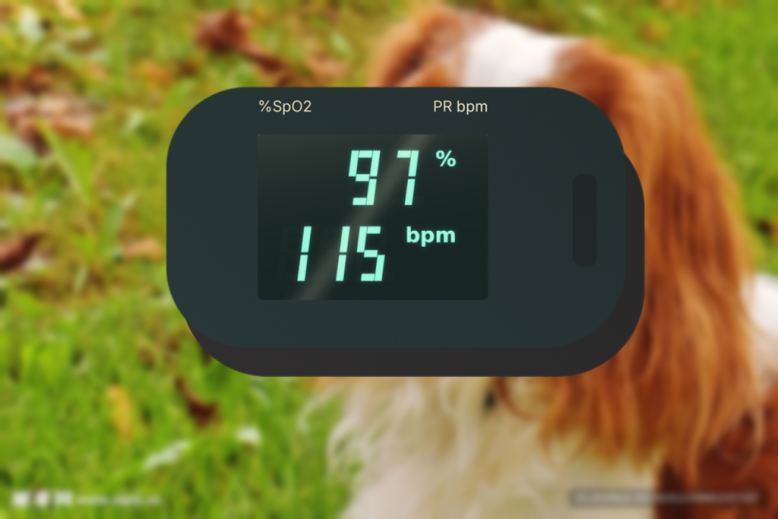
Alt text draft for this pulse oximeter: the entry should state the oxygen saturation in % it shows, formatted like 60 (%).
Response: 97 (%)
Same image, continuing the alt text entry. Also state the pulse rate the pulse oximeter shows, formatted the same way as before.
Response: 115 (bpm)
